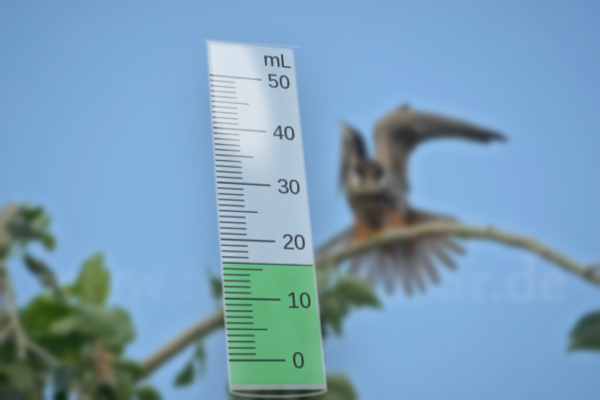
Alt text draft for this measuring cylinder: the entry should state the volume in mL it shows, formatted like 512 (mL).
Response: 16 (mL)
